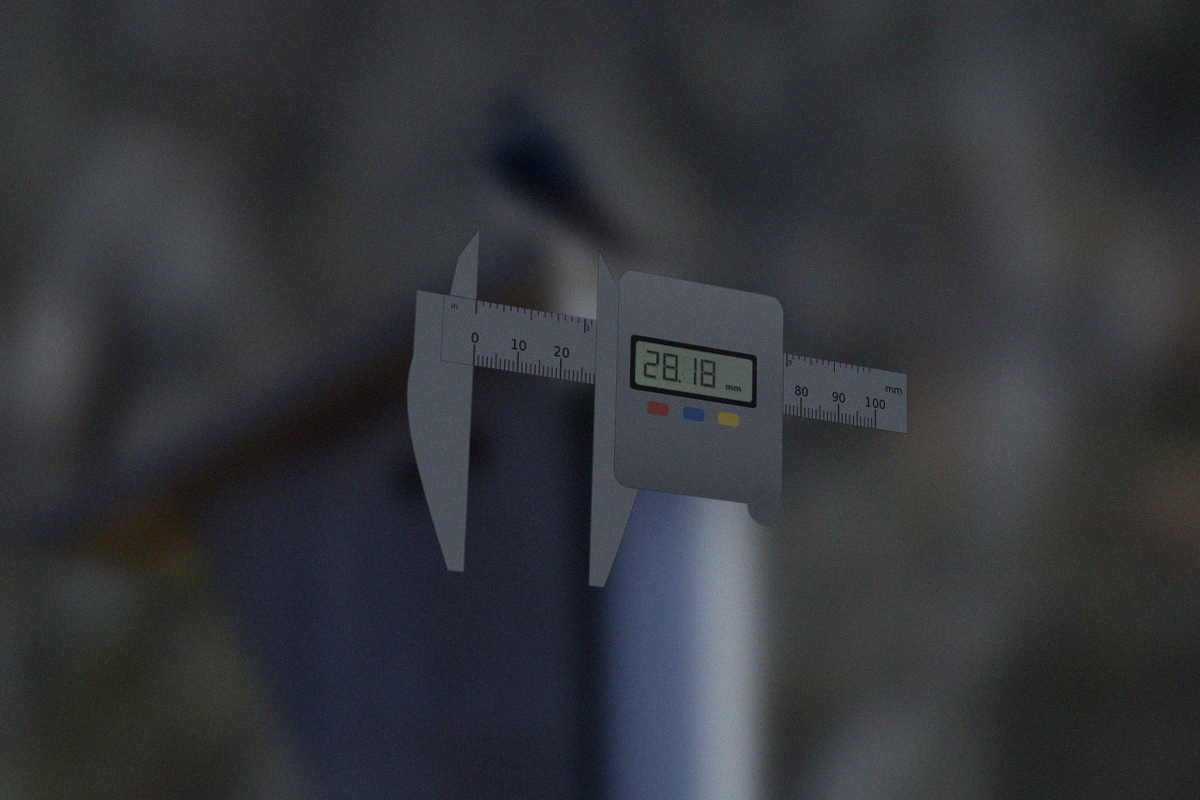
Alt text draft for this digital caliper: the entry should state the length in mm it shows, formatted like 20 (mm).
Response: 28.18 (mm)
